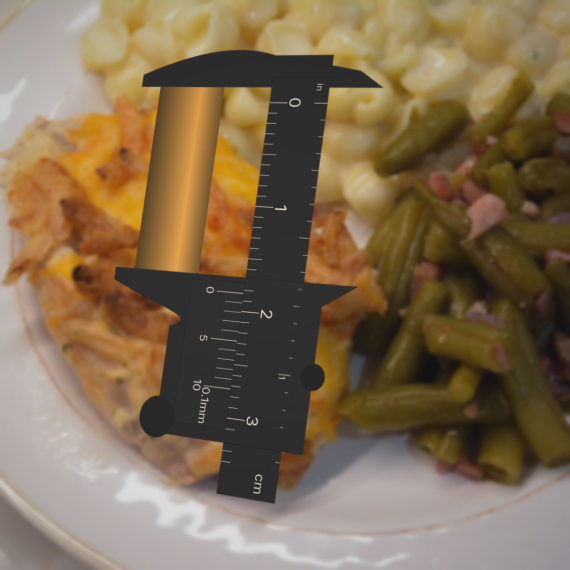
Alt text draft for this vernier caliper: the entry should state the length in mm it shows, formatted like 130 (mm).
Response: 18.3 (mm)
